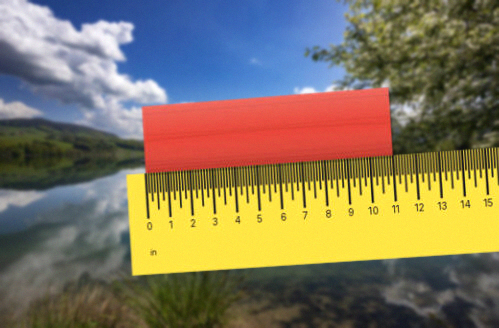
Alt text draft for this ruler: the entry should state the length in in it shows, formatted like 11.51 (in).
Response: 11 (in)
